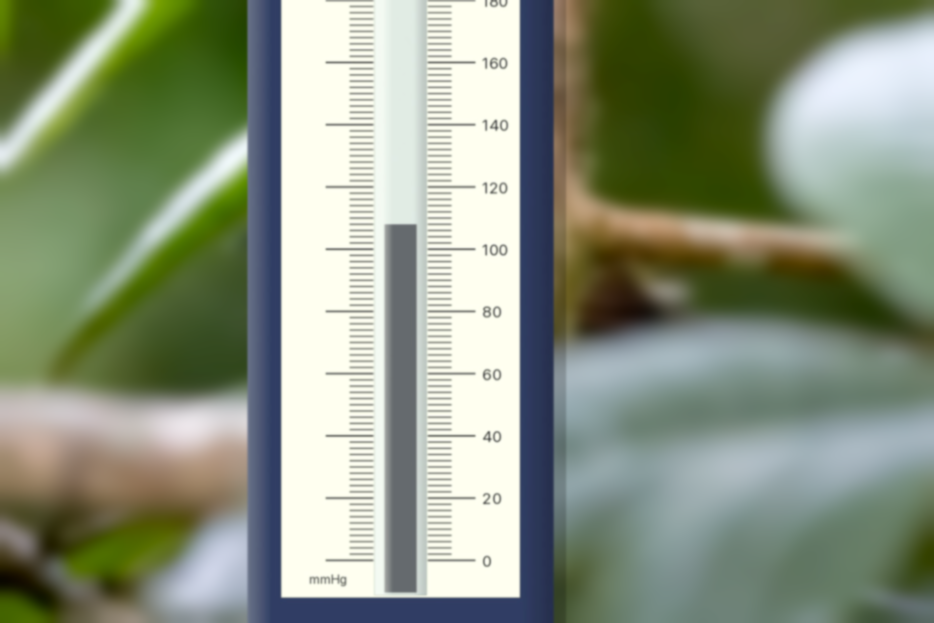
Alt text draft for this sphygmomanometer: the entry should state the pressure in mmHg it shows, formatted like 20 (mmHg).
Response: 108 (mmHg)
